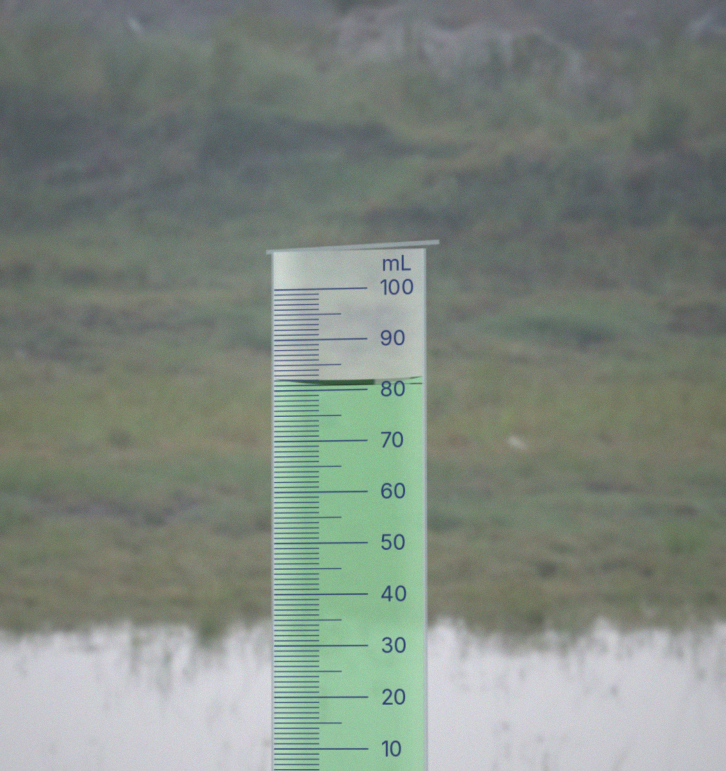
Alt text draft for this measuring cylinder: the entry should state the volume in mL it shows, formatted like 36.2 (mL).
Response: 81 (mL)
